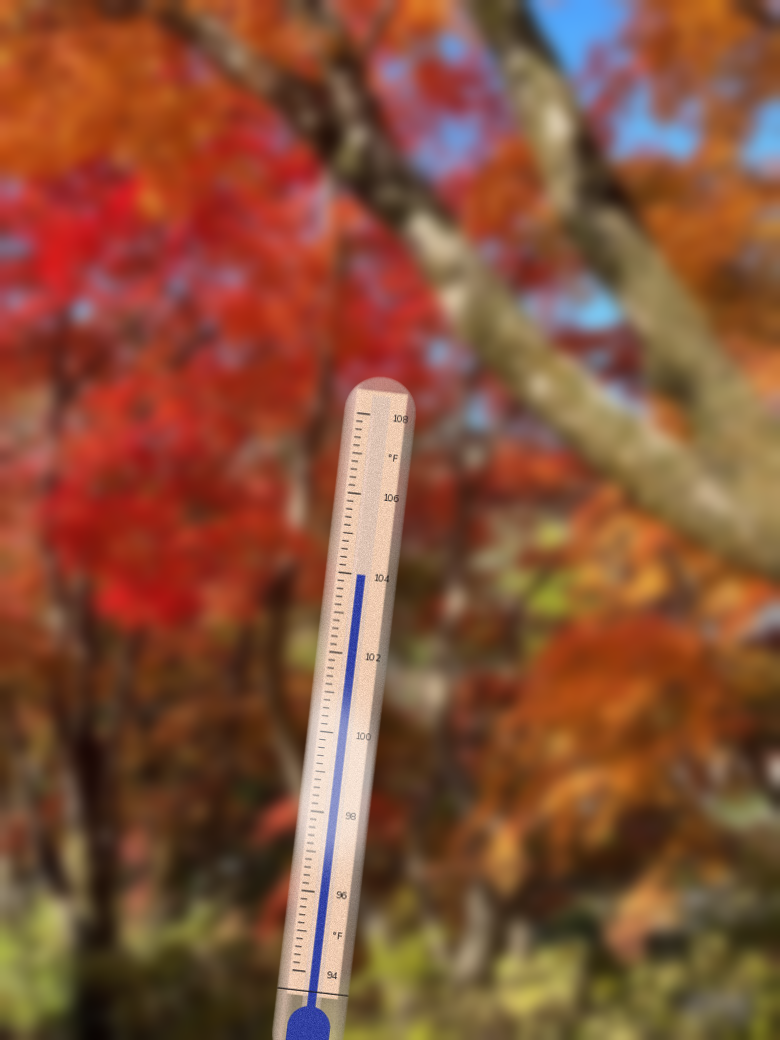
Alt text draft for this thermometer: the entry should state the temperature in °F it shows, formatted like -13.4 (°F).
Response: 104 (°F)
